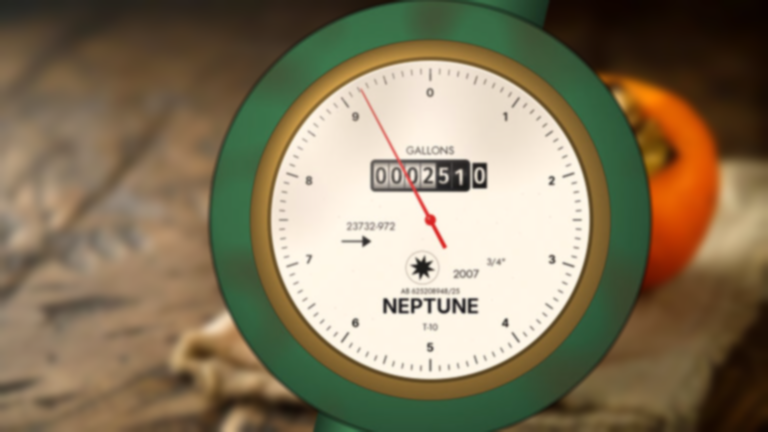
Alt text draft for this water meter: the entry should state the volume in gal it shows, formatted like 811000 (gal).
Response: 2509.2 (gal)
